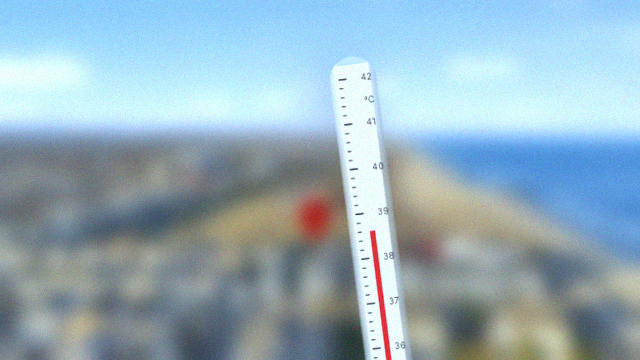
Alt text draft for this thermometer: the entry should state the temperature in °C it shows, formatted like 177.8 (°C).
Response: 38.6 (°C)
